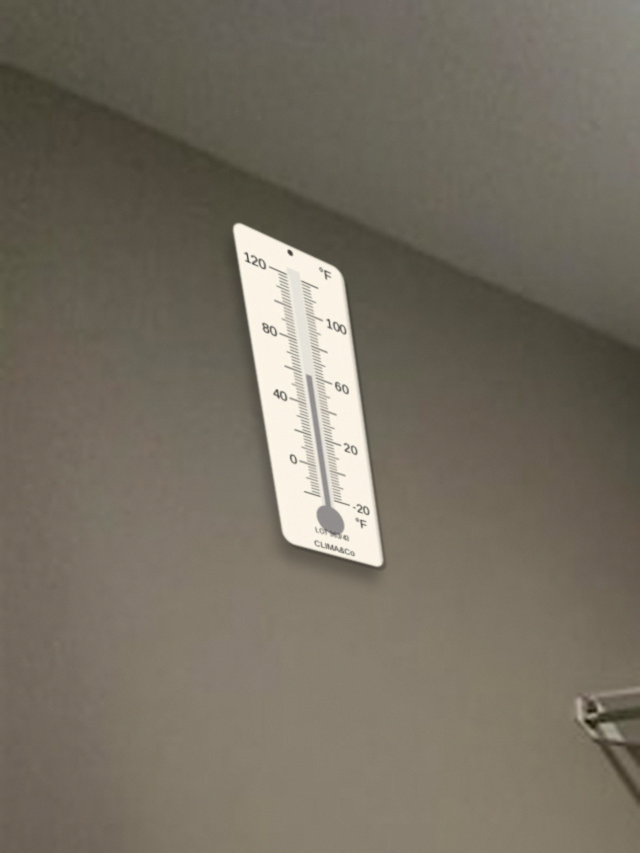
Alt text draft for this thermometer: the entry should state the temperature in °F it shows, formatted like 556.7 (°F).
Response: 60 (°F)
